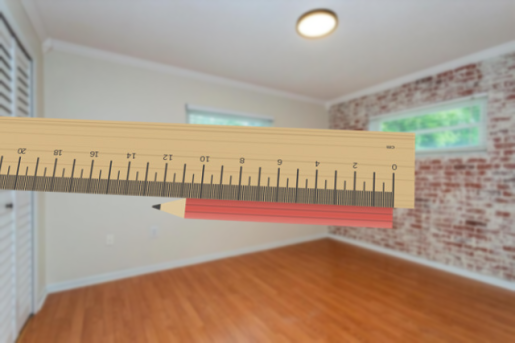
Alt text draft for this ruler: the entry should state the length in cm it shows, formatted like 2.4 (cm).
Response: 12.5 (cm)
